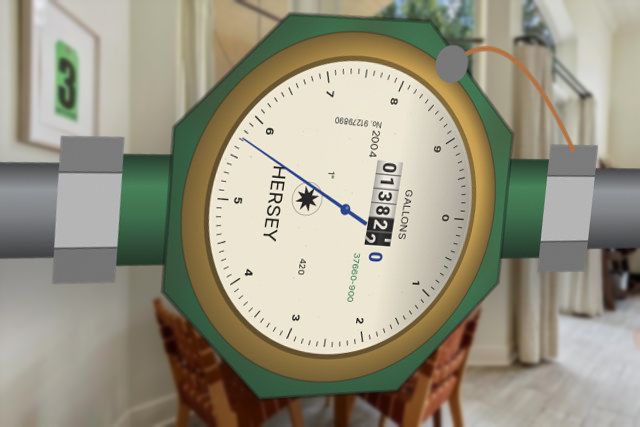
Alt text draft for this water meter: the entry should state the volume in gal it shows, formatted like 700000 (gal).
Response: 138215.7 (gal)
